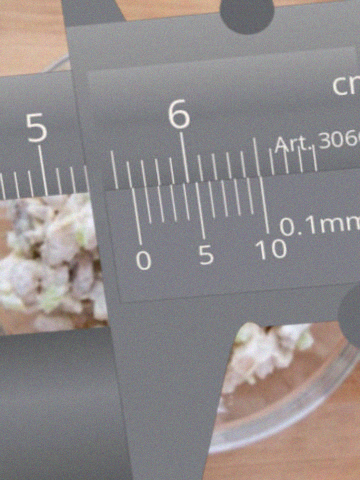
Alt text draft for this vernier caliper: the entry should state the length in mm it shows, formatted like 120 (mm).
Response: 56.1 (mm)
